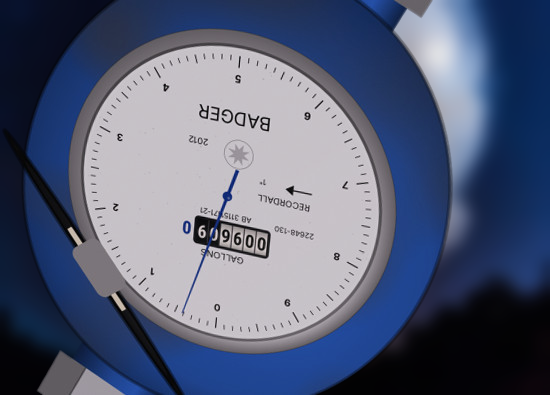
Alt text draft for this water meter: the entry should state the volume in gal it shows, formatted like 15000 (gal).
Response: 96090.4 (gal)
